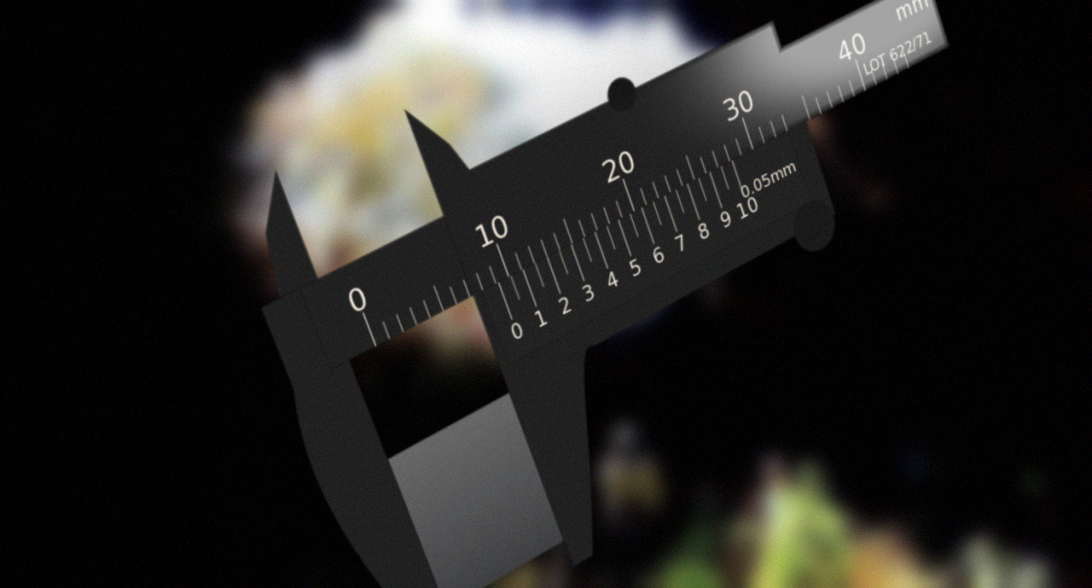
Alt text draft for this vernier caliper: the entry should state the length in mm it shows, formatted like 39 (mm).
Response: 9.2 (mm)
